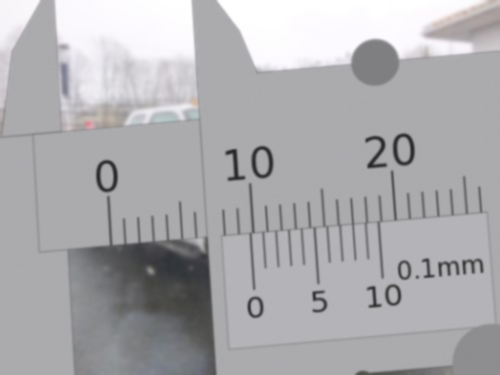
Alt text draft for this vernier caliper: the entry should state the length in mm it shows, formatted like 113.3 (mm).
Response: 9.8 (mm)
